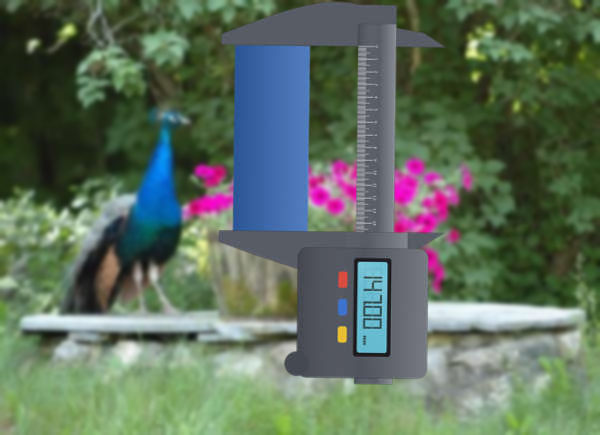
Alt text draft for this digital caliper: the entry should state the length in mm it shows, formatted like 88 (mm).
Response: 147.00 (mm)
